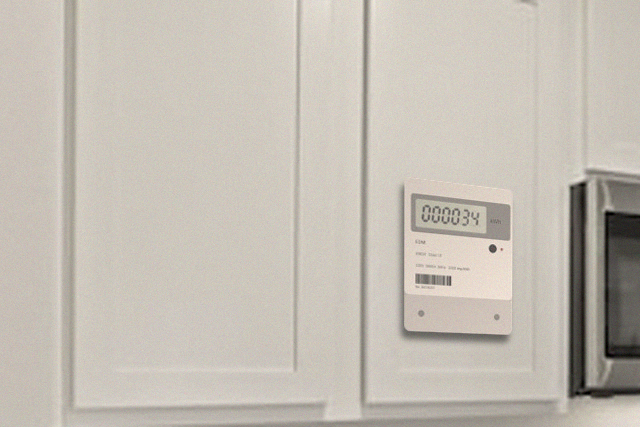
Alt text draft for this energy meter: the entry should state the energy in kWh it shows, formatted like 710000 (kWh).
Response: 34 (kWh)
